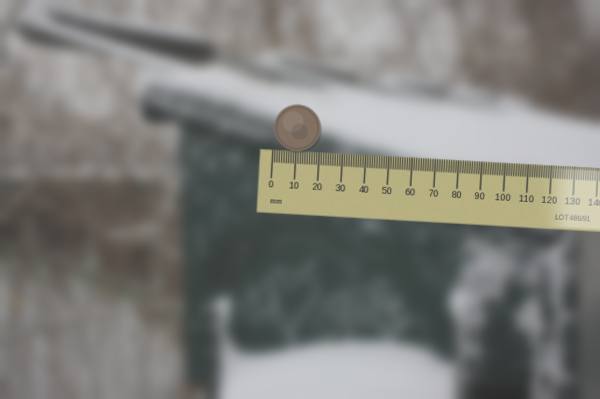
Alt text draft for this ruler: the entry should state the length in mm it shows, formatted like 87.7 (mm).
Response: 20 (mm)
